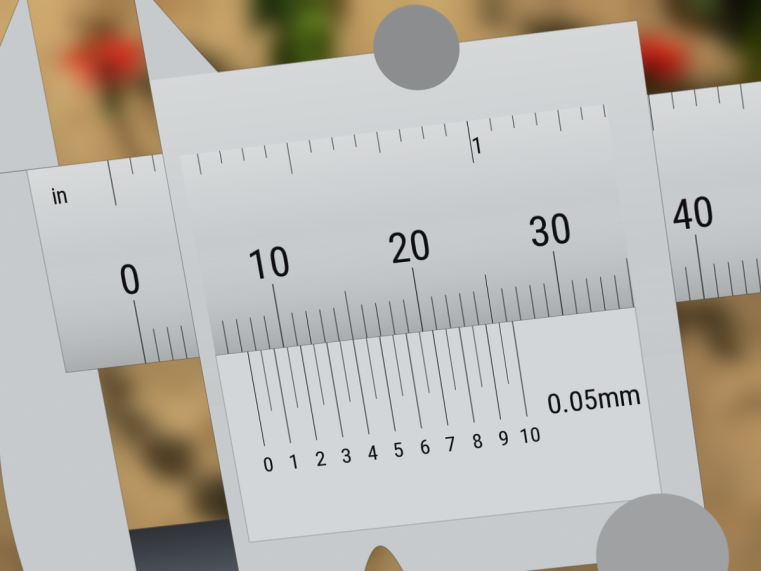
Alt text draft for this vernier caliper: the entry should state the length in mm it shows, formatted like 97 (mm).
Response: 7.4 (mm)
